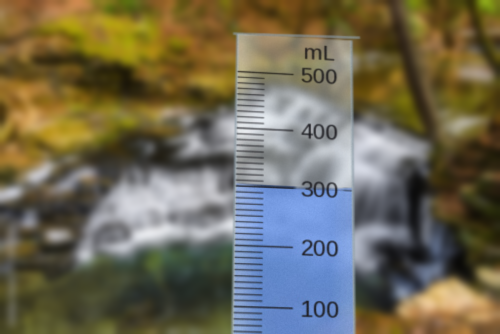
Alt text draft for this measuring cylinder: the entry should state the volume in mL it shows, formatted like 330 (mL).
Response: 300 (mL)
